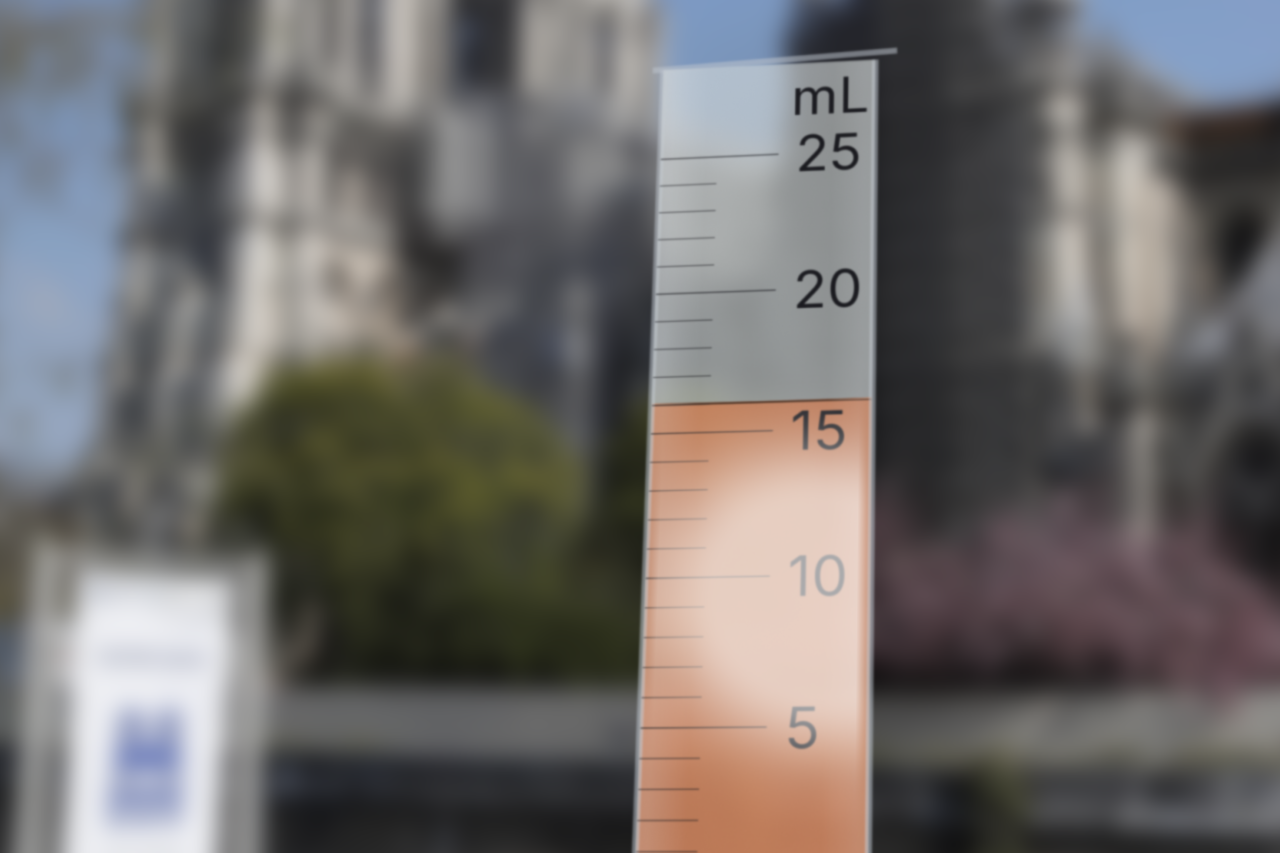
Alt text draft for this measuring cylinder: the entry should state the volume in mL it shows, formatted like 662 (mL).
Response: 16 (mL)
